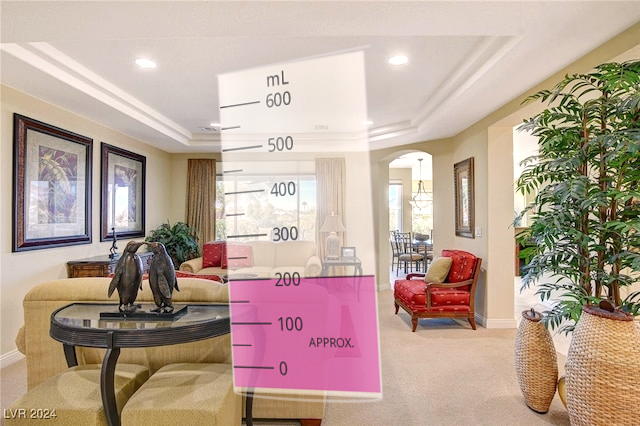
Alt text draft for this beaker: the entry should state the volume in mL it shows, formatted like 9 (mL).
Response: 200 (mL)
